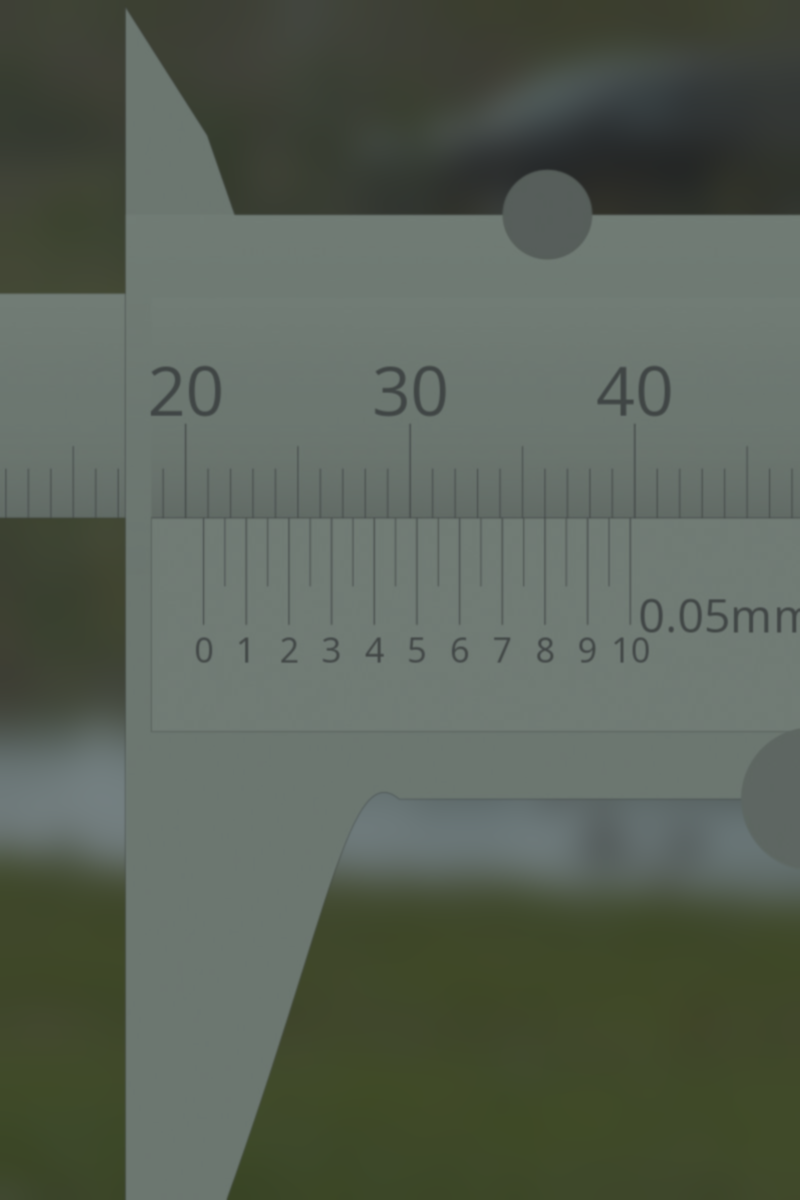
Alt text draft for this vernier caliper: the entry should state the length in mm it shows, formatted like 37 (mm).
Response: 20.8 (mm)
